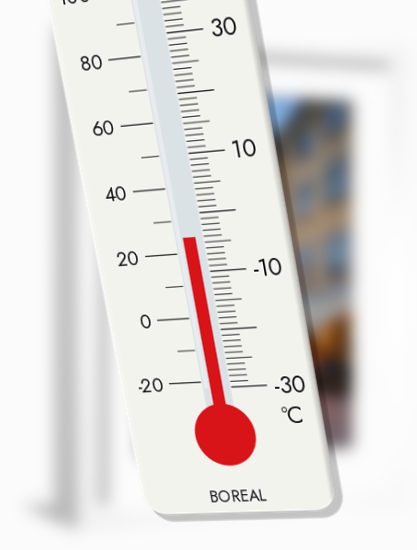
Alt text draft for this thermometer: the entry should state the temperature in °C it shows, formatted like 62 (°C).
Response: -4 (°C)
